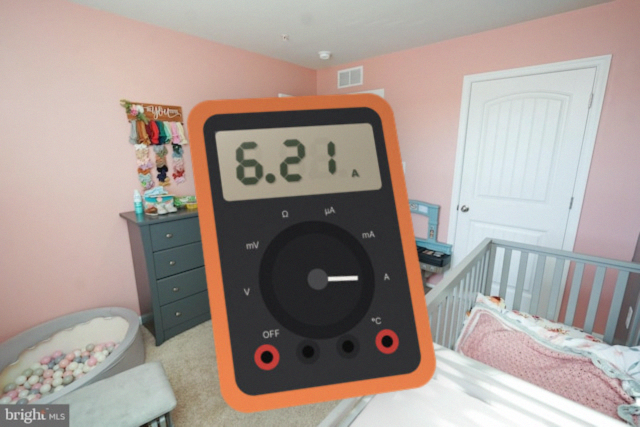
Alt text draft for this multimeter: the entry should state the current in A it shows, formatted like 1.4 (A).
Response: 6.21 (A)
